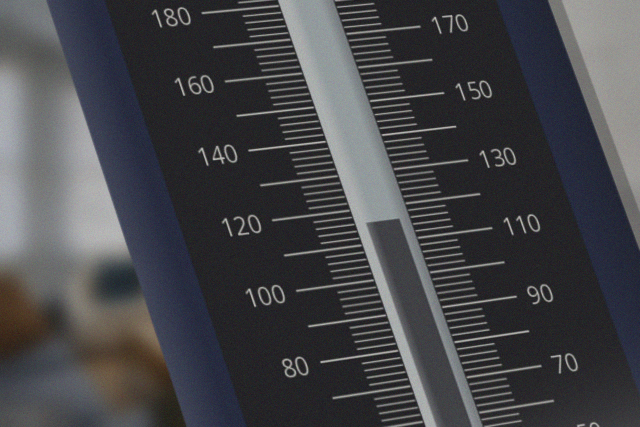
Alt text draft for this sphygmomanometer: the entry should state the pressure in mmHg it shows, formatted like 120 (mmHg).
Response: 116 (mmHg)
